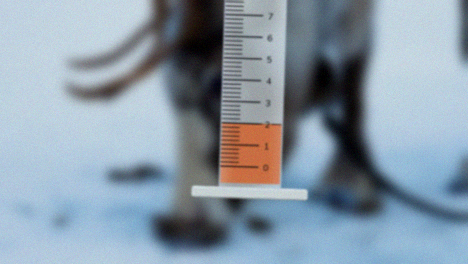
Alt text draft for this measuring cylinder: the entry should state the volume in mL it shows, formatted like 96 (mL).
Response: 2 (mL)
